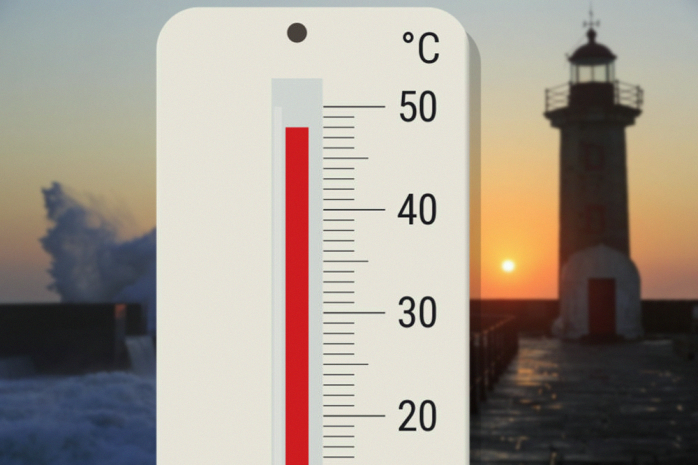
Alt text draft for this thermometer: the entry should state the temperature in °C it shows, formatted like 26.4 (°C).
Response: 48 (°C)
